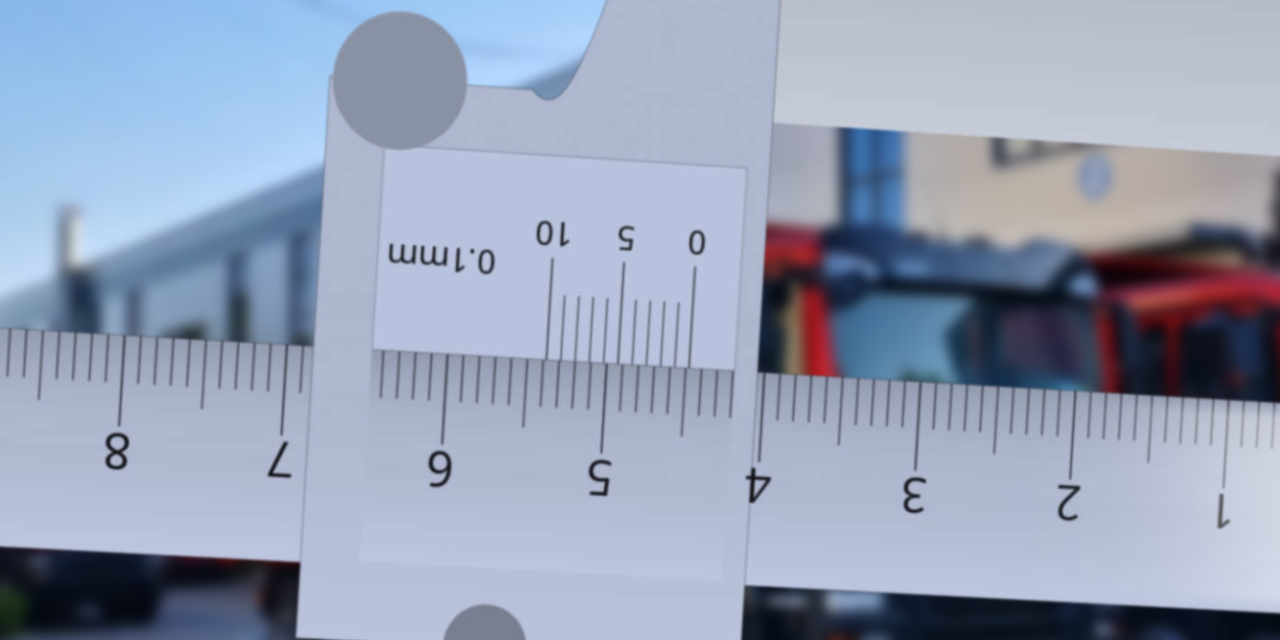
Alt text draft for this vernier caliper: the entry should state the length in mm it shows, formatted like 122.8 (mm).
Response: 44.8 (mm)
